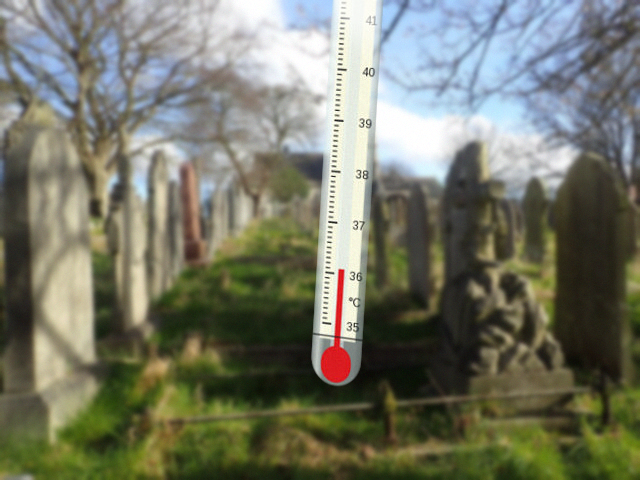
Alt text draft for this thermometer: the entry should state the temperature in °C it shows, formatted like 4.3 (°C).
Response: 36.1 (°C)
